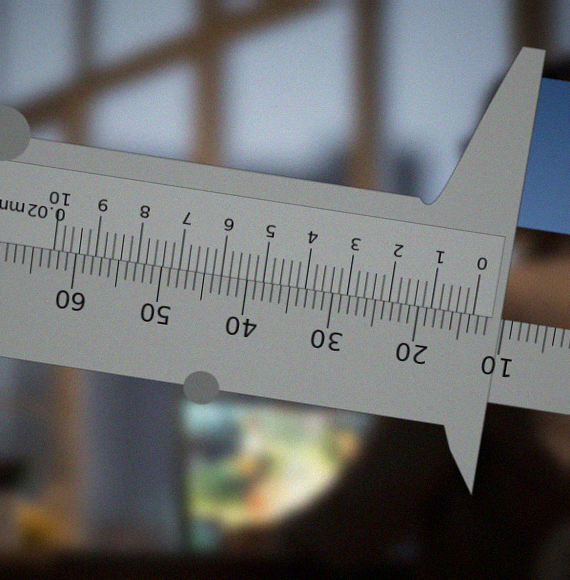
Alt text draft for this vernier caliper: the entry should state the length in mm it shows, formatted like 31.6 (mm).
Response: 13.6 (mm)
